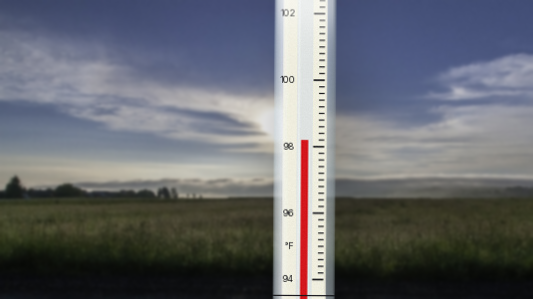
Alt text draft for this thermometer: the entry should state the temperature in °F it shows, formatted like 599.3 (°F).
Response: 98.2 (°F)
